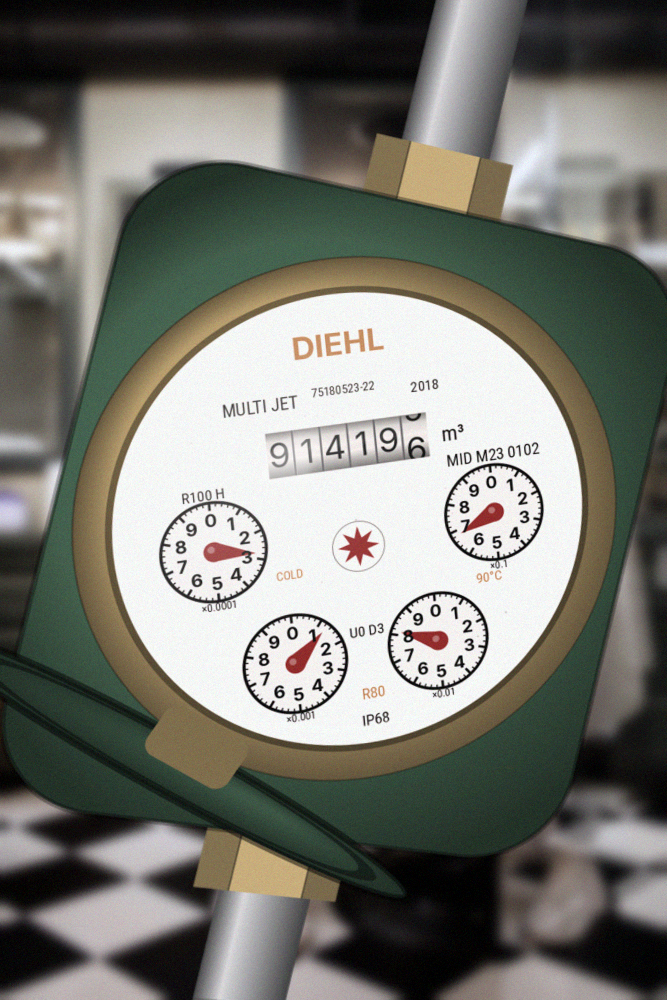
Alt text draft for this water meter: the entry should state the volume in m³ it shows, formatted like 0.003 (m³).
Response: 914195.6812 (m³)
